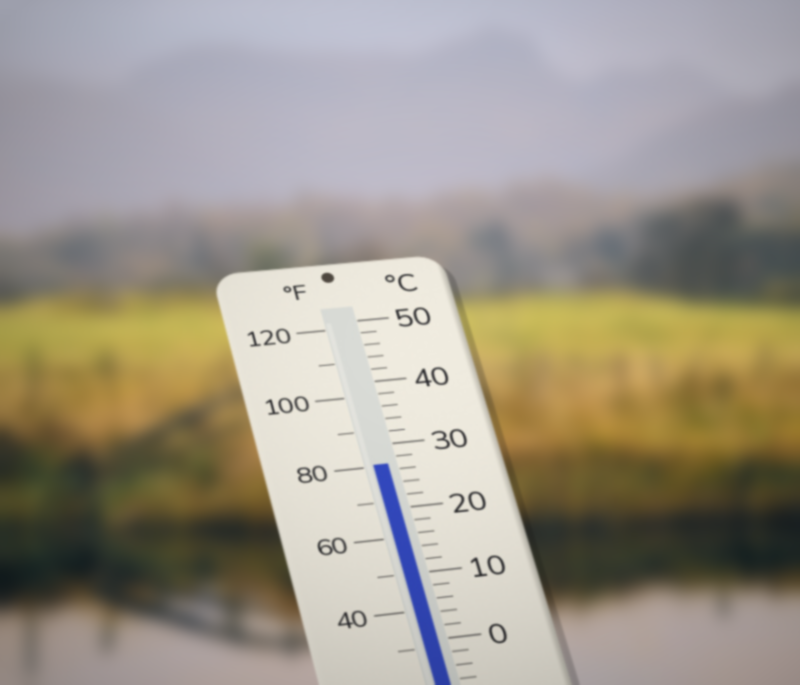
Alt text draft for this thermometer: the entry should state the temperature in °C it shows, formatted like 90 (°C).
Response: 27 (°C)
